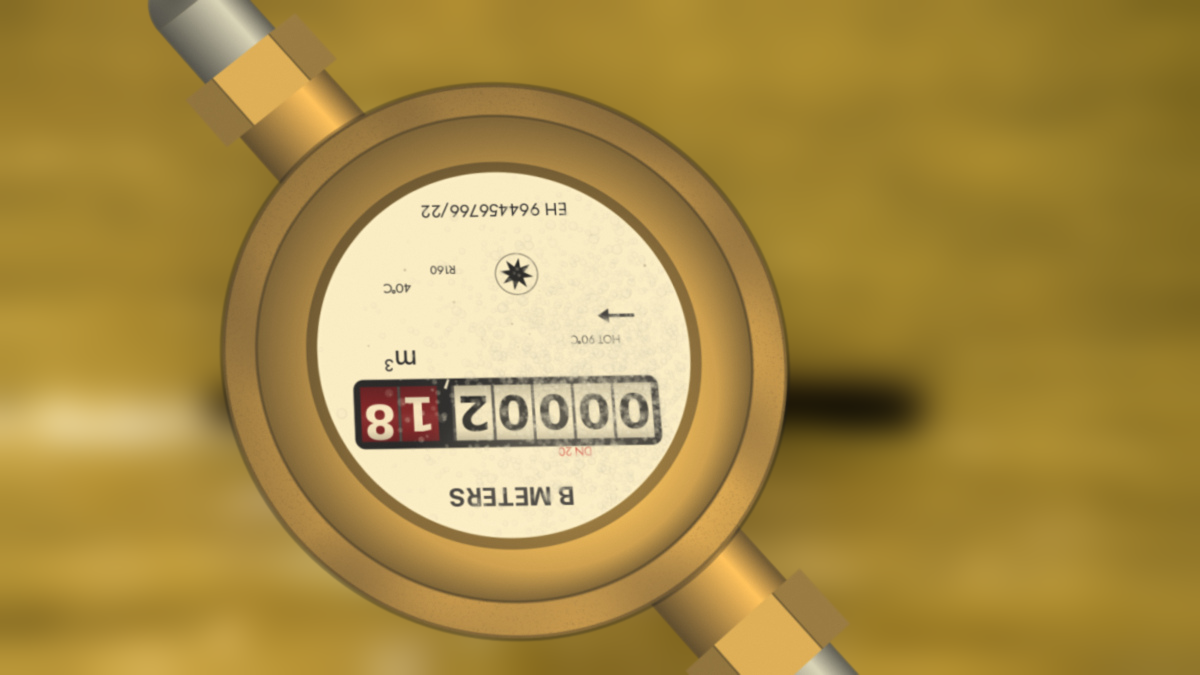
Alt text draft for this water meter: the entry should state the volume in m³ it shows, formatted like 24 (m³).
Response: 2.18 (m³)
